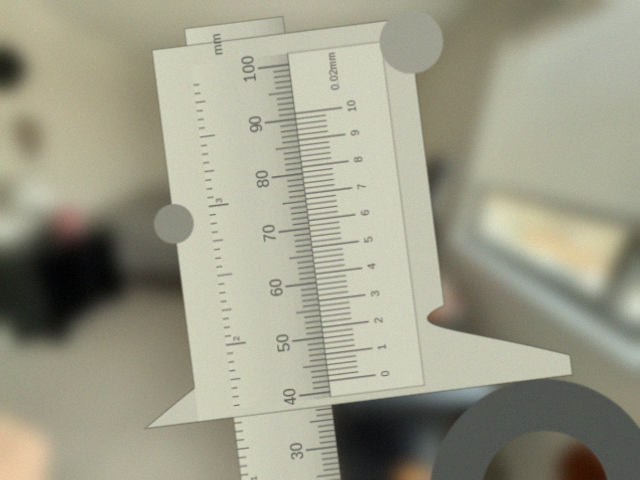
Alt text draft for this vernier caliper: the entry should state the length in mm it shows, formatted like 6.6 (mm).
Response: 42.0 (mm)
